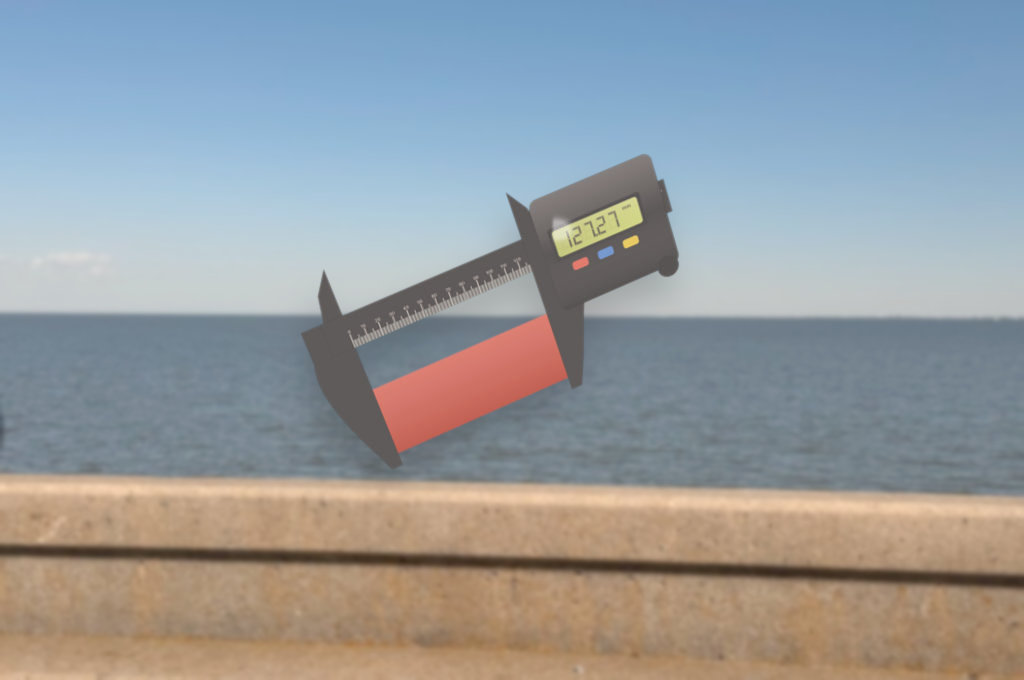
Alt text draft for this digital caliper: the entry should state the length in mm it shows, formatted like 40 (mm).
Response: 127.27 (mm)
